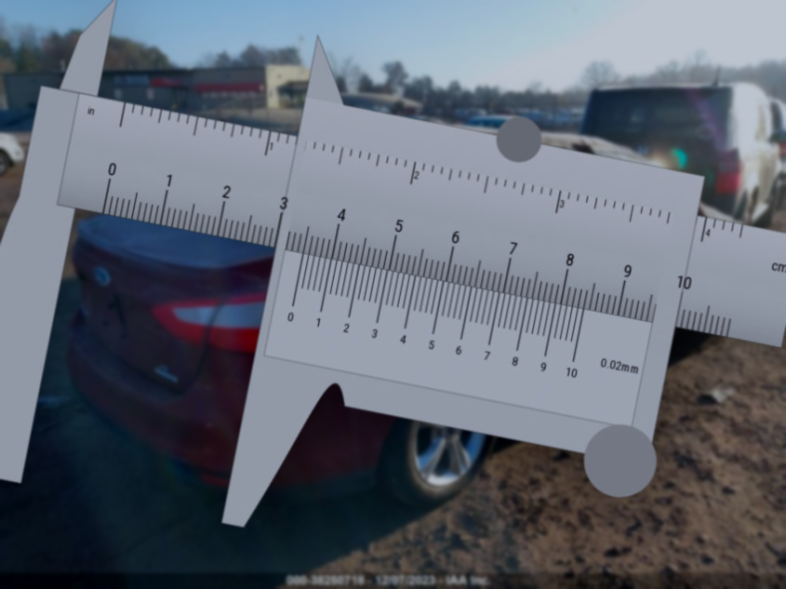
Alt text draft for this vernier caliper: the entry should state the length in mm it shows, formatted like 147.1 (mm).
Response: 35.0 (mm)
